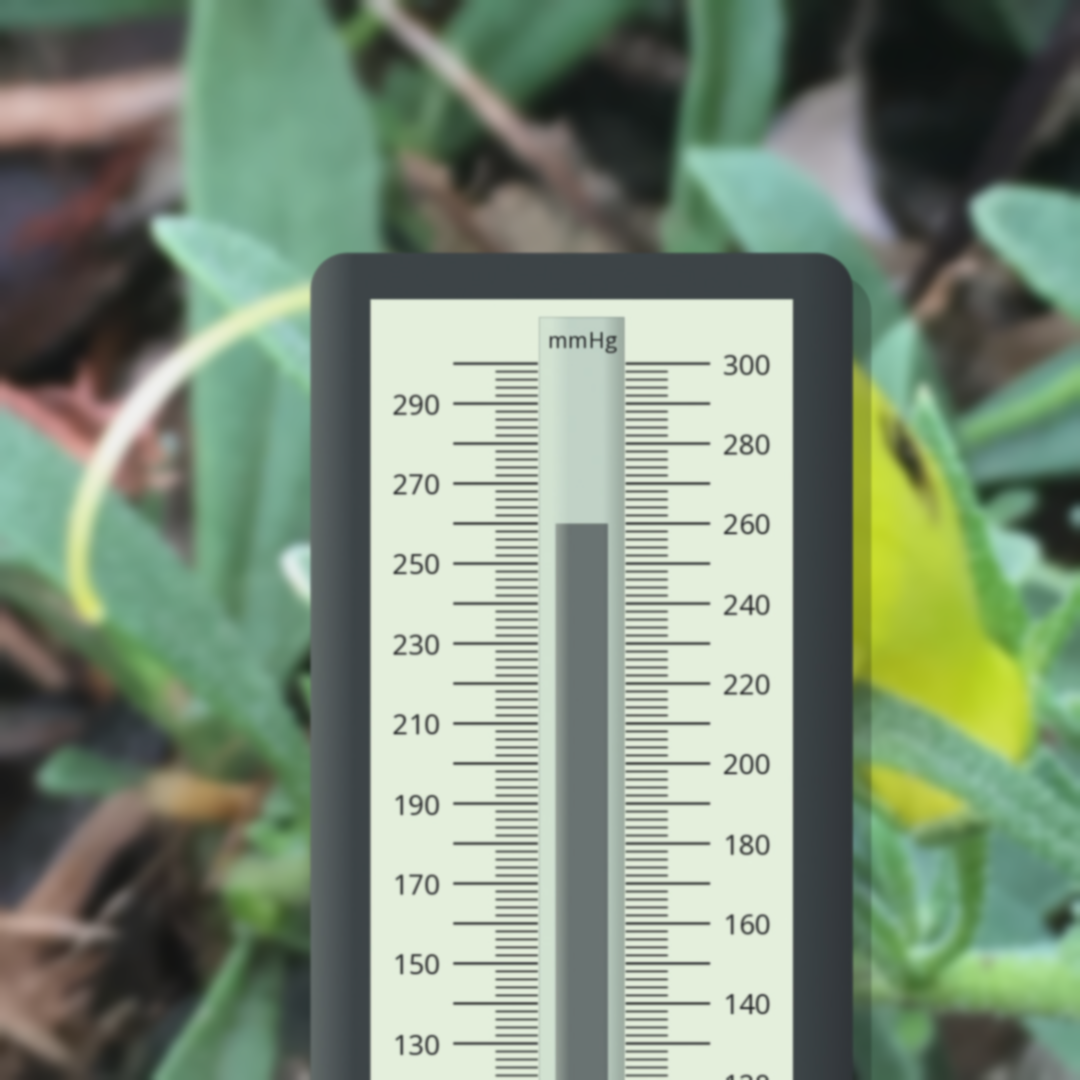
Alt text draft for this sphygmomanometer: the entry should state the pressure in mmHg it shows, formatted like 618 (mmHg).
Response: 260 (mmHg)
